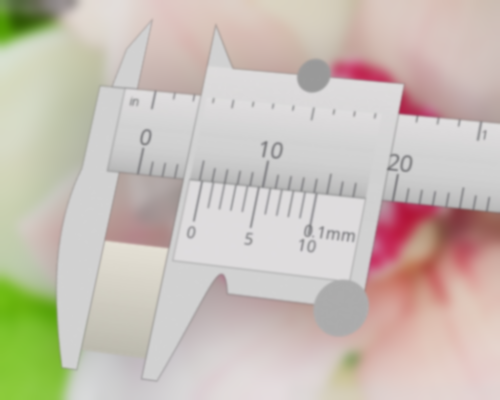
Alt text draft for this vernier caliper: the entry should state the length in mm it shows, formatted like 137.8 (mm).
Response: 5.2 (mm)
